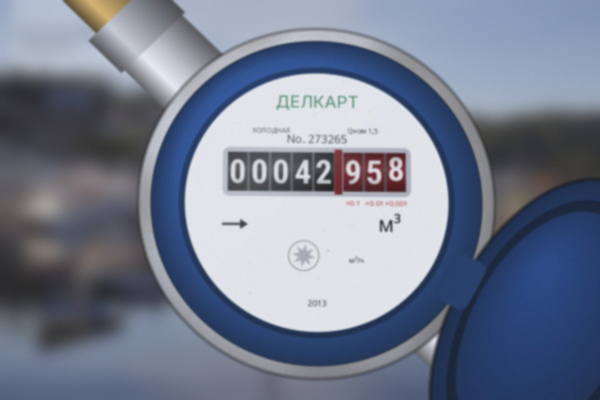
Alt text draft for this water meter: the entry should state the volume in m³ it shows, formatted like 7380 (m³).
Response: 42.958 (m³)
